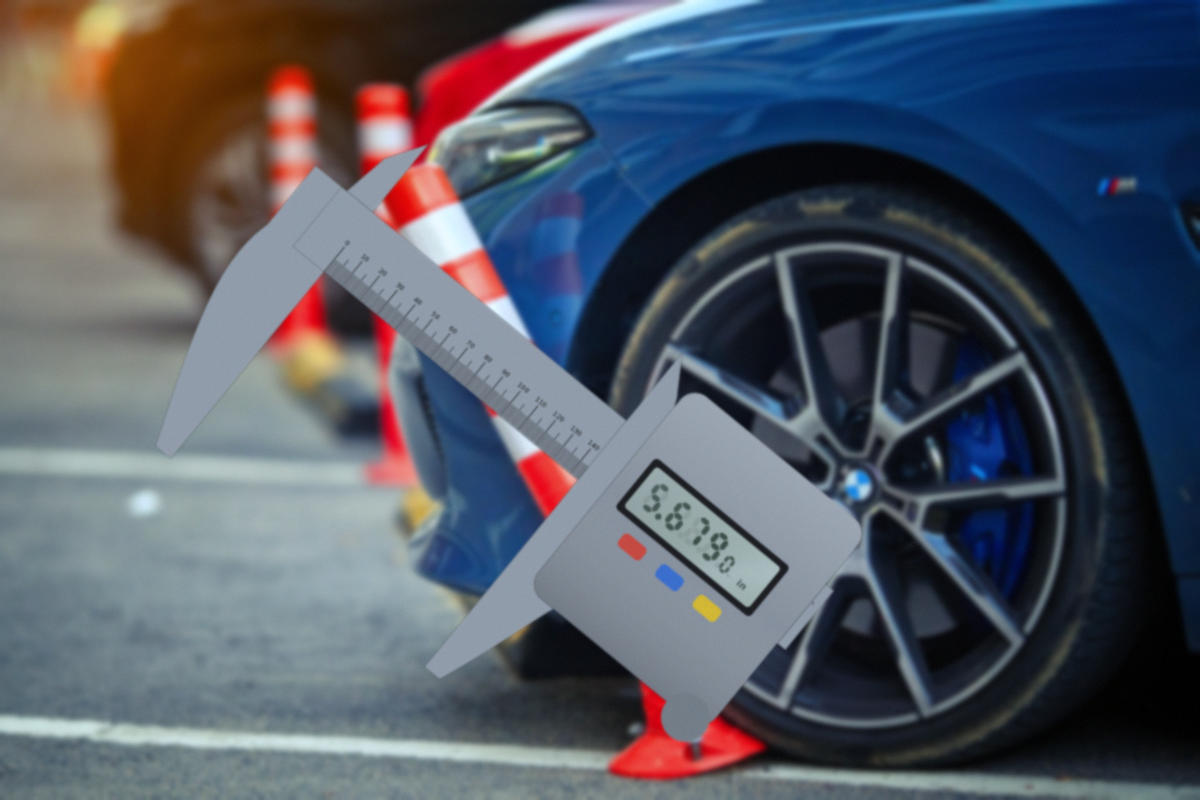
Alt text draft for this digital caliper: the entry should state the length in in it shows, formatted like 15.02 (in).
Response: 5.6790 (in)
